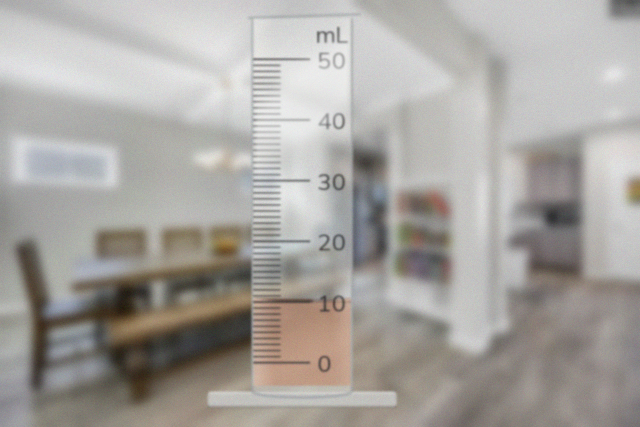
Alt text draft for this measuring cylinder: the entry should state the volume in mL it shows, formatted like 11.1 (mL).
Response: 10 (mL)
